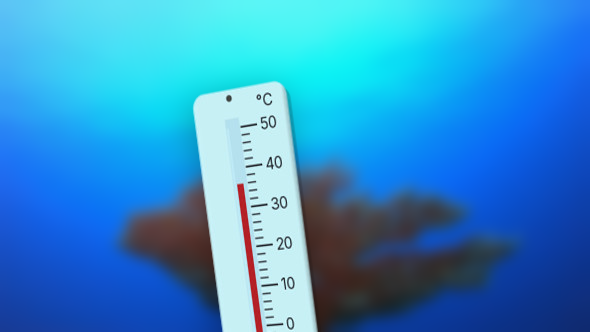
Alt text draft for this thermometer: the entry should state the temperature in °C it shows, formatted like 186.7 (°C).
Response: 36 (°C)
